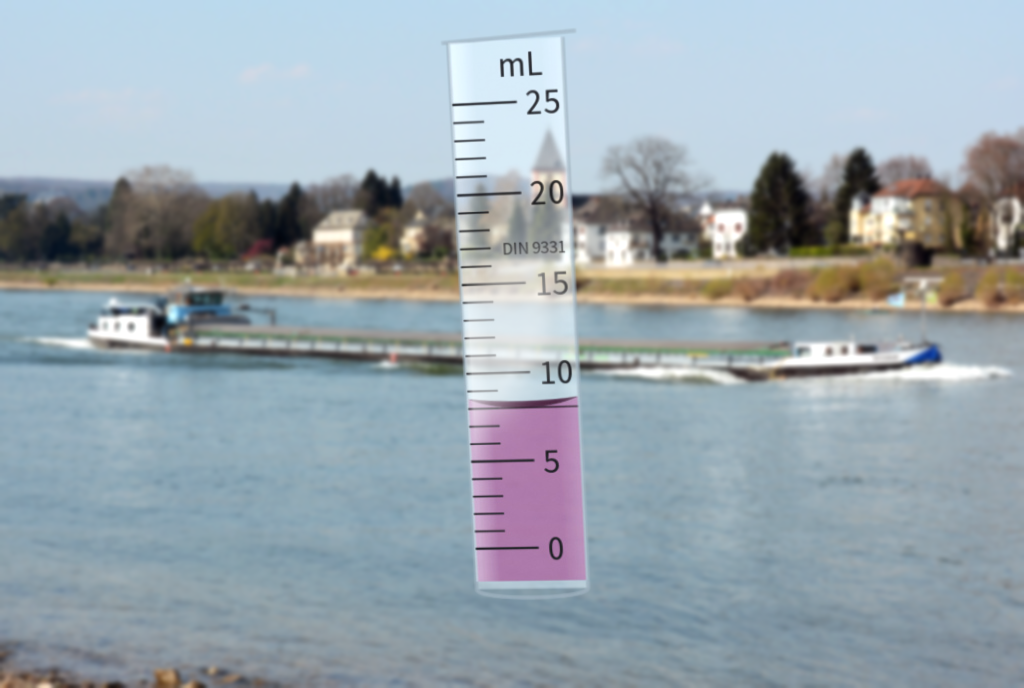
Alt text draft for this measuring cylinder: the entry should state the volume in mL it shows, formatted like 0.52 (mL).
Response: 8 (mL)
